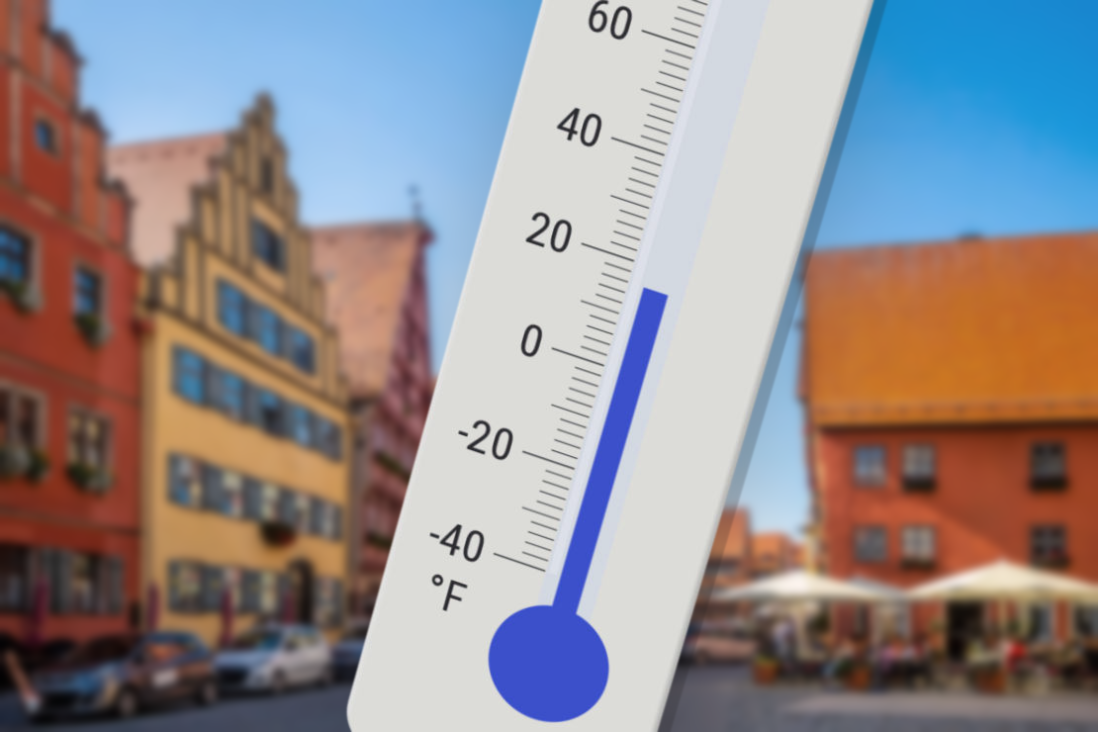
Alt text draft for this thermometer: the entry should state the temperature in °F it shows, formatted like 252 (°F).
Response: 16 (°F)
